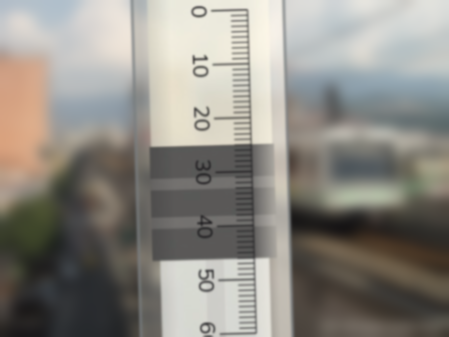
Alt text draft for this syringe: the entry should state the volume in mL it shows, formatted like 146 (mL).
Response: 25 (mL)
